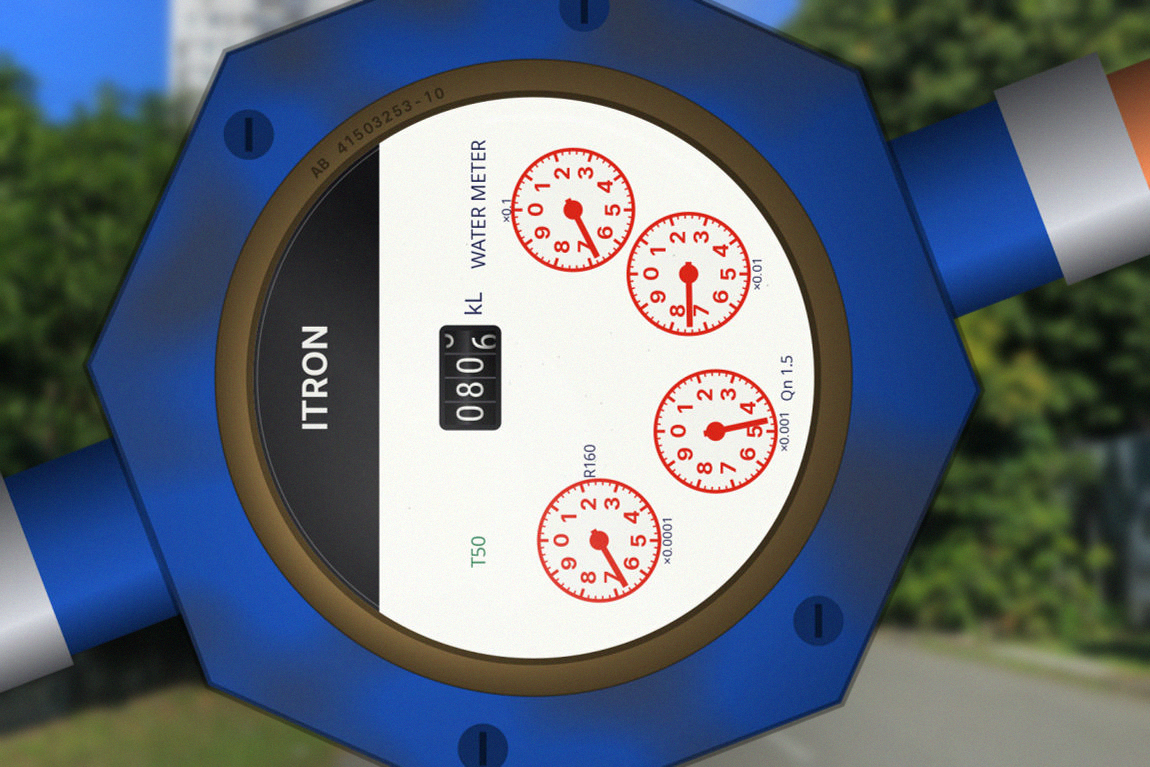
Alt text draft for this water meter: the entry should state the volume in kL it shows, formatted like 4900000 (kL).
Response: 805.6746 (kL)
